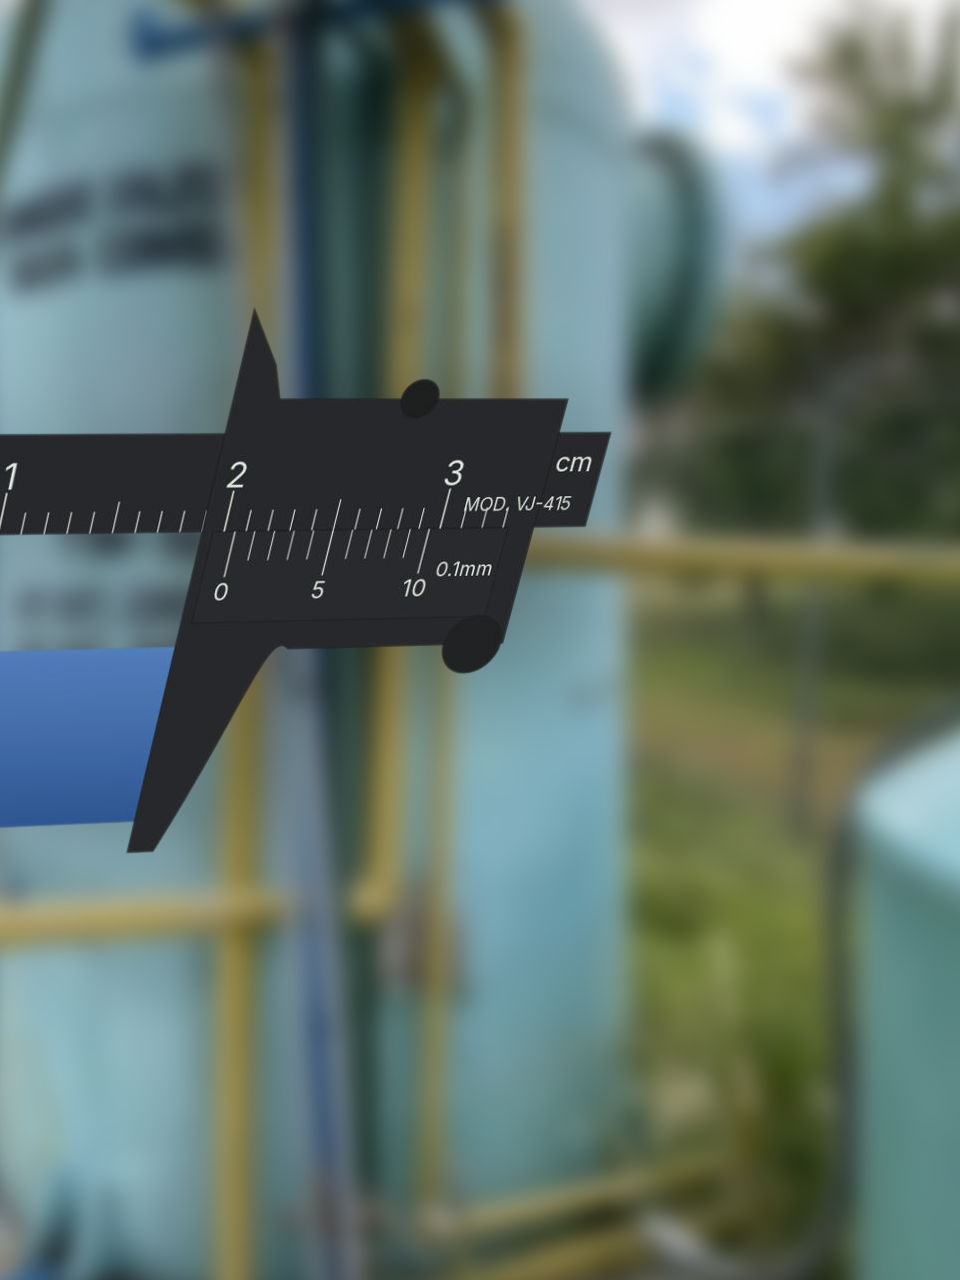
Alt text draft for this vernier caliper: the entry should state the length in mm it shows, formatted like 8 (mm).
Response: 20.5 (mm)
